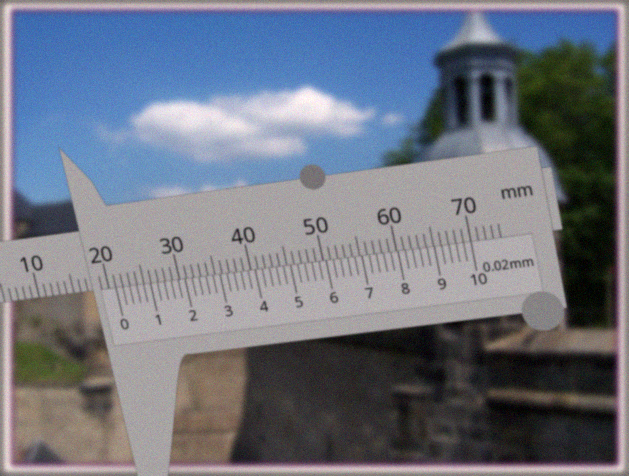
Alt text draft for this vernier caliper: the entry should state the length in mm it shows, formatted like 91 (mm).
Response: 21.0 (mm)
